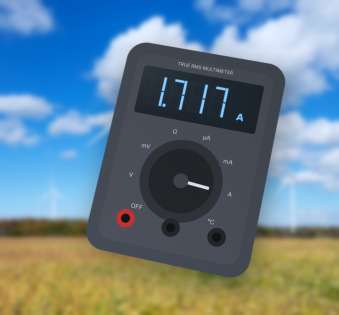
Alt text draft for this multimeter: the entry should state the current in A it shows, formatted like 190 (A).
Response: 1.717 (A)
